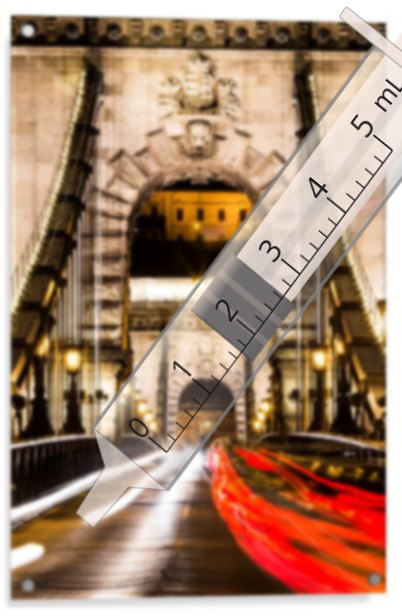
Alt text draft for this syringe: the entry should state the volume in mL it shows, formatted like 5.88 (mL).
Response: 1.7 (mL)
